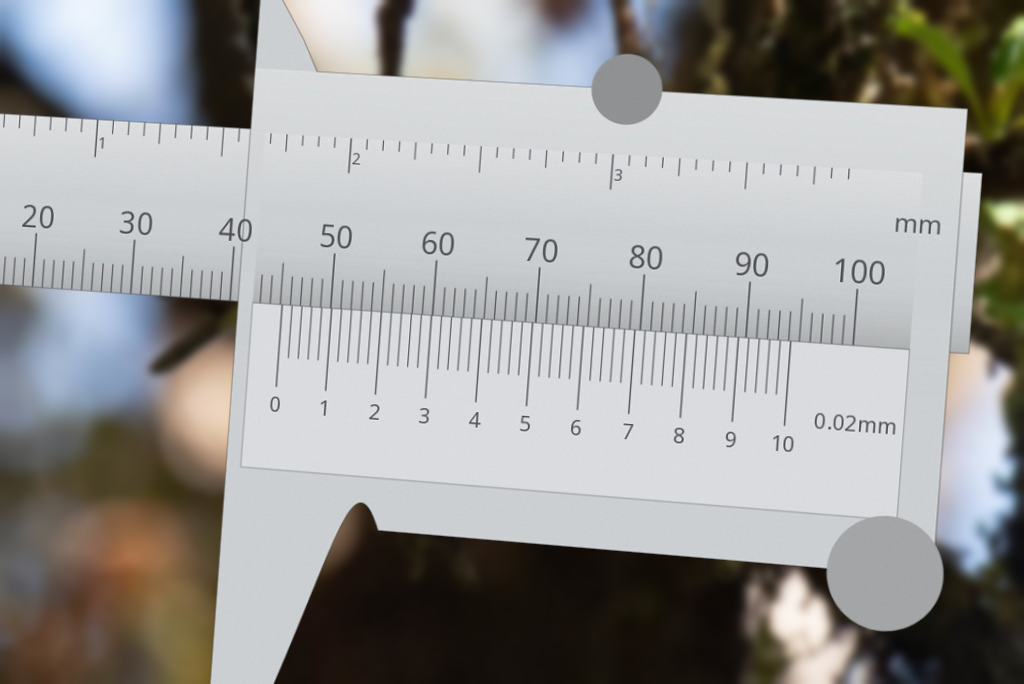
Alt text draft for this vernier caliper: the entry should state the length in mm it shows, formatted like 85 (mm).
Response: 45.2 (mm)
